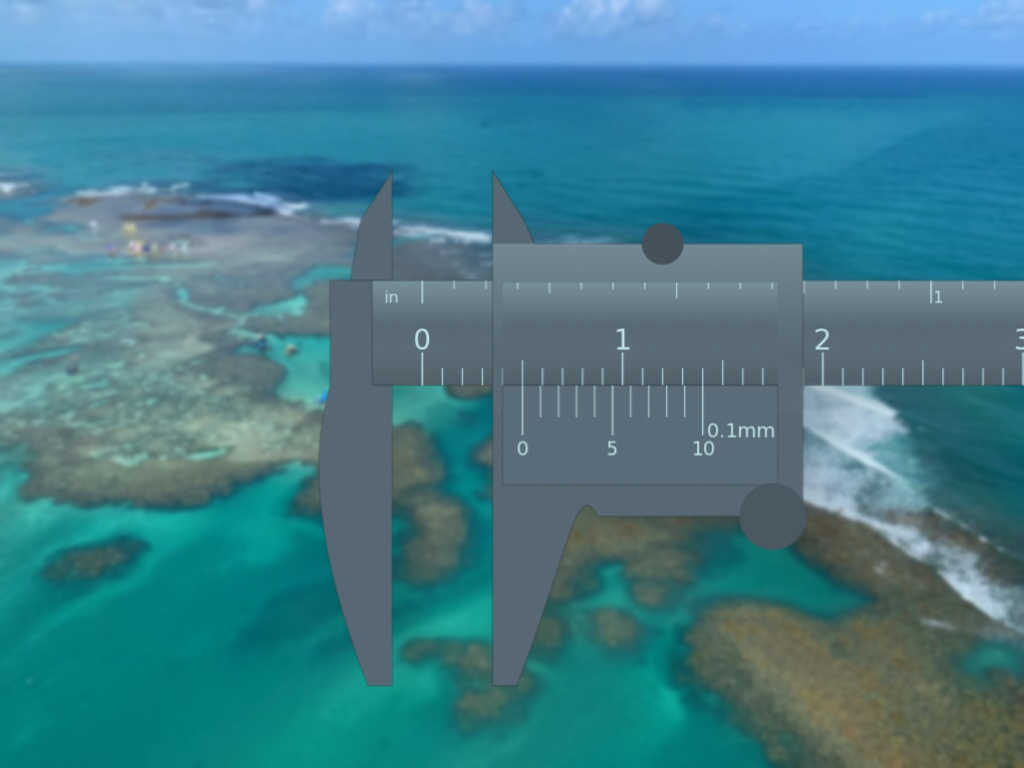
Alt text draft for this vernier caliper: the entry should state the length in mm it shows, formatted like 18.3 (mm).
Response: 5.0 (mm)
